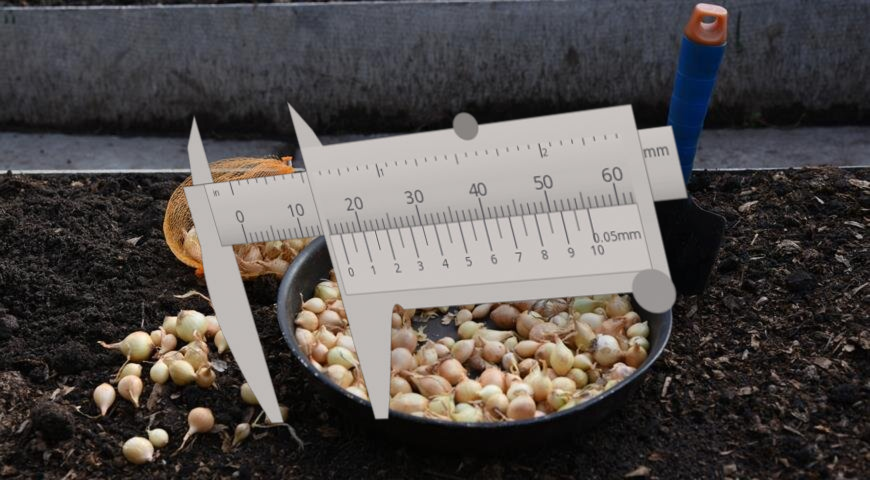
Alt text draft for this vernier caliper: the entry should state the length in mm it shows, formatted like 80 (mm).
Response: 16.5 (mm)
